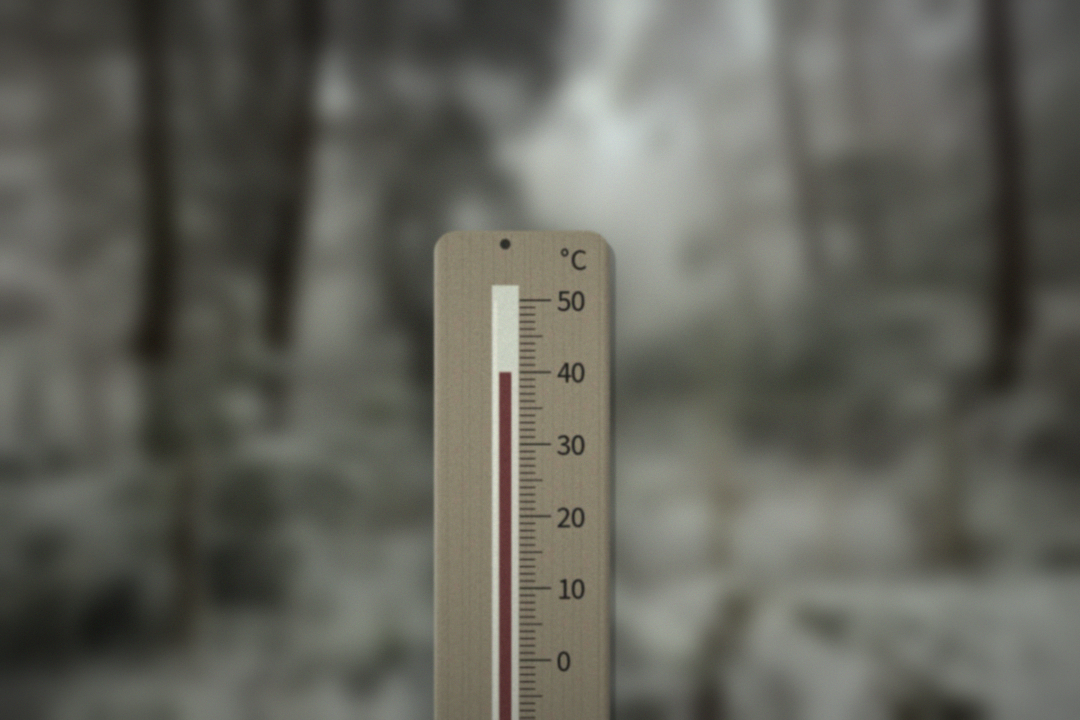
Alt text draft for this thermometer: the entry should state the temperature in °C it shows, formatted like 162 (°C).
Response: 40 (°C)
